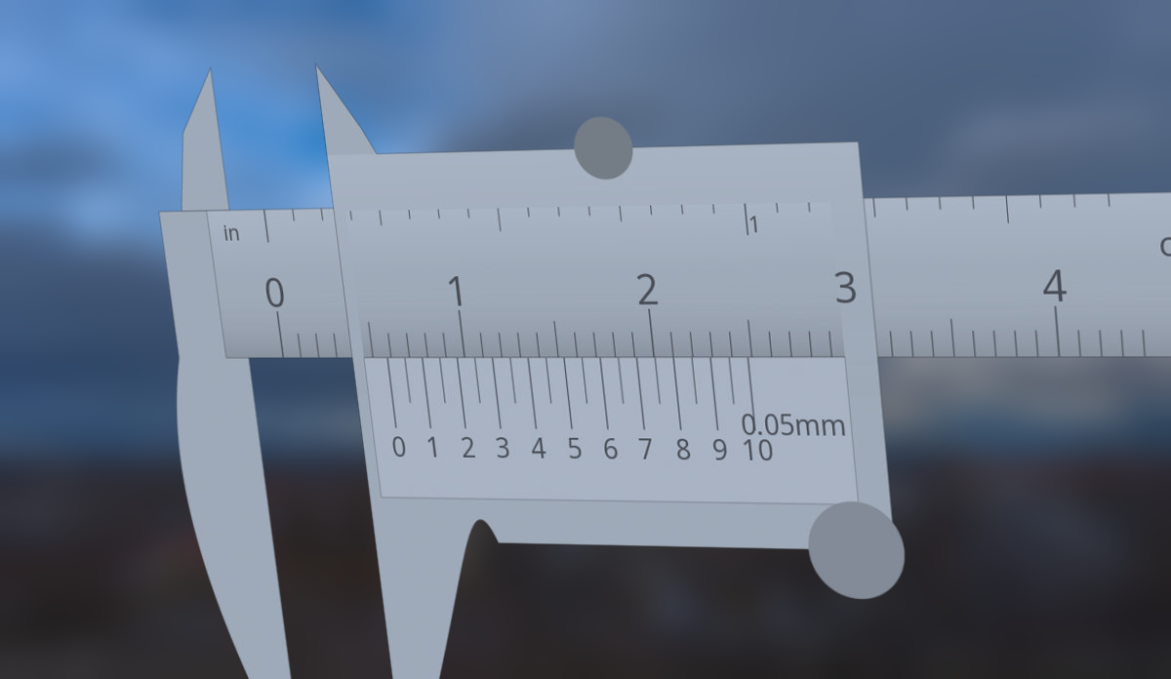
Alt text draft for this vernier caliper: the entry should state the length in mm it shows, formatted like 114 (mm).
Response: 5.8 (mm)
